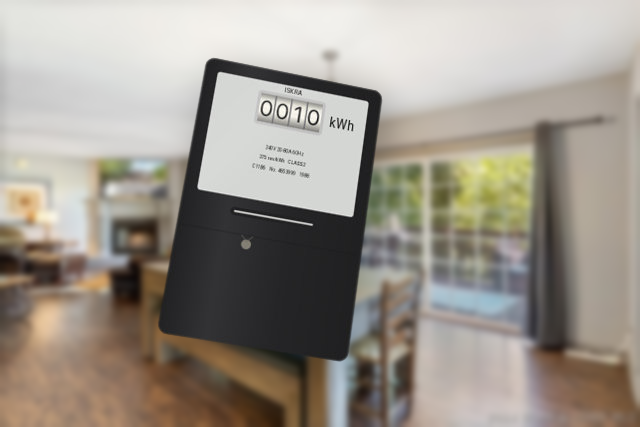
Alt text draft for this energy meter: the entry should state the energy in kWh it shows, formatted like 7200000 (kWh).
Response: 10 (kWh)
